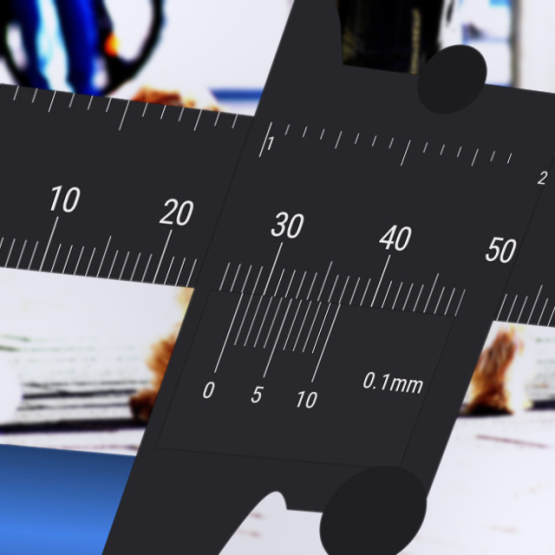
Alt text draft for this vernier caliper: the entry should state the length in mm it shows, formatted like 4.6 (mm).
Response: 28.1 (mm)
